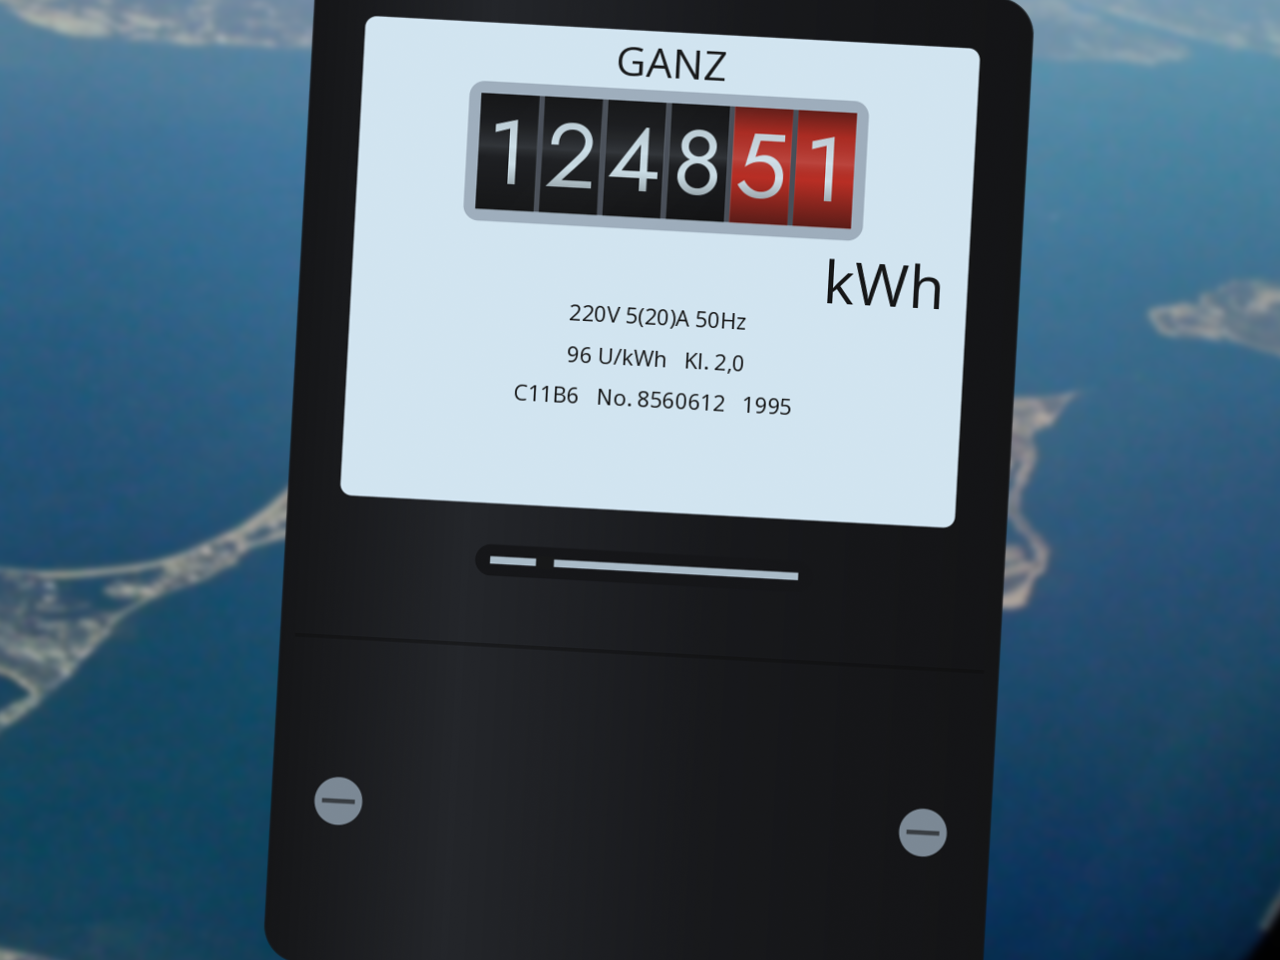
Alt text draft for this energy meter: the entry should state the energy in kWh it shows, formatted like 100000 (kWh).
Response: 1248.51 (kWh)
